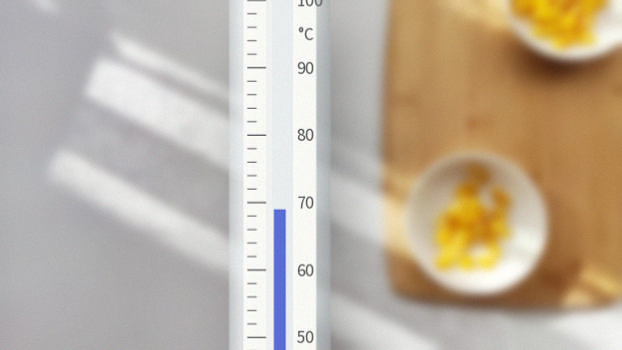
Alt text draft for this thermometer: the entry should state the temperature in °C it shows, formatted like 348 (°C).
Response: 69 (°C)
